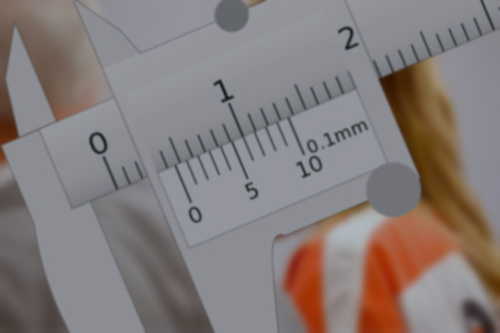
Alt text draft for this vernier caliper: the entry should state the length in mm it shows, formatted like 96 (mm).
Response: 4.6 (mm)
